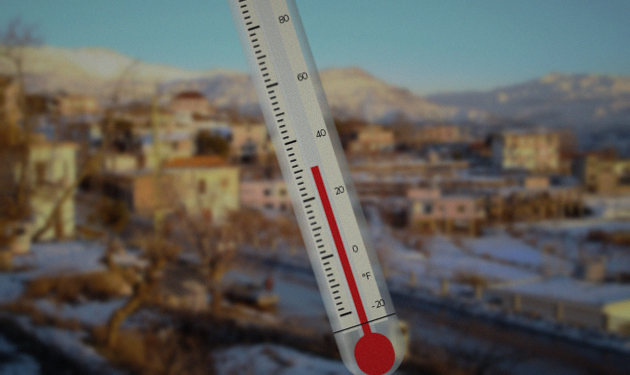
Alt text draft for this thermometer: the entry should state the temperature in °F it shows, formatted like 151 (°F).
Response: 30 (°F)
